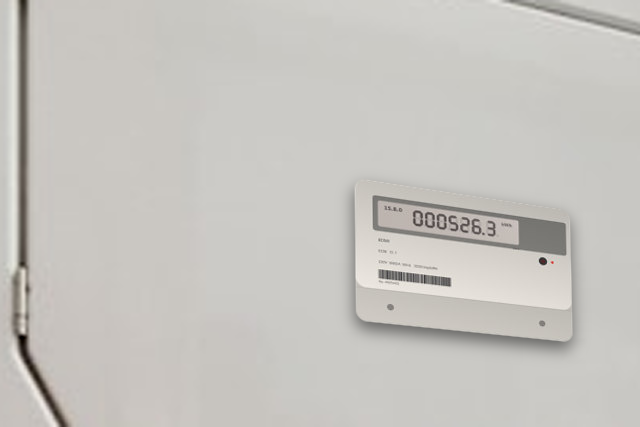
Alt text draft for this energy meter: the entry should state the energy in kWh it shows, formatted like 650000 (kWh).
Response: 526.3 (kWh)
